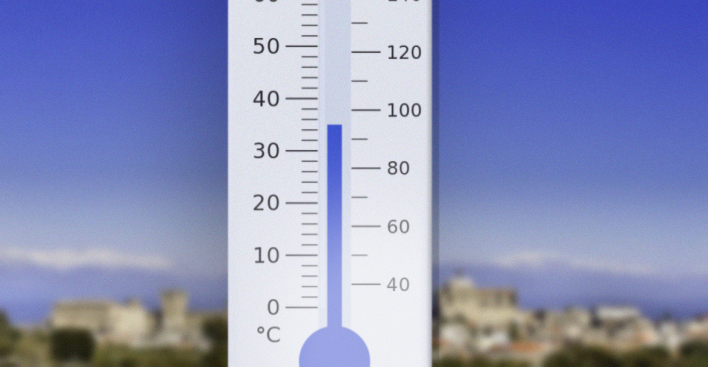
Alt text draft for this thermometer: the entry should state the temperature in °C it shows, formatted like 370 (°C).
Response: 35 (°C)
